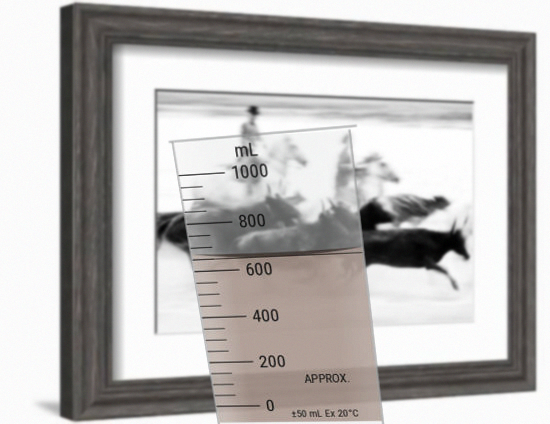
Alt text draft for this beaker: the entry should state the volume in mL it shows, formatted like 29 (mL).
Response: 650 (mL)
